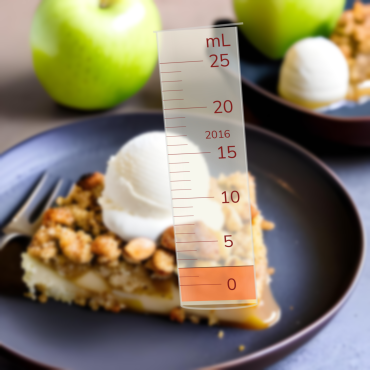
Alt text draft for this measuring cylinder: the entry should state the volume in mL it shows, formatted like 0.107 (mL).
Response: 2 (mL)
